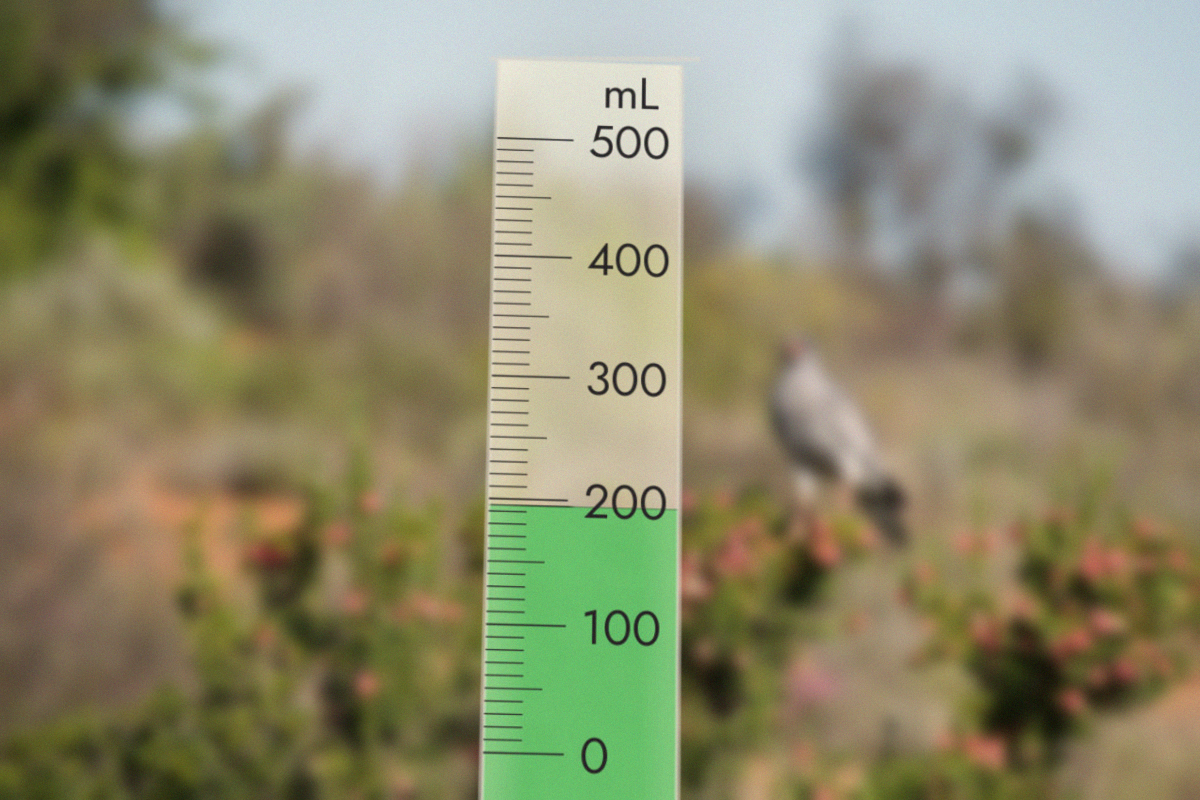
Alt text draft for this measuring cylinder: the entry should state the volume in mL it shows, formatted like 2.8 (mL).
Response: 195 (mL)
